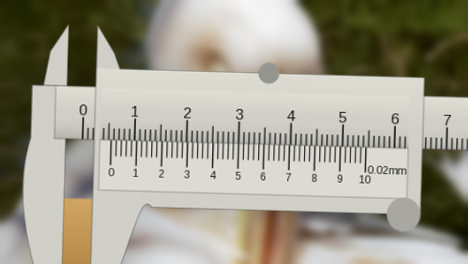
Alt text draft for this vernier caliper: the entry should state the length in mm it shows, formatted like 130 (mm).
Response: 5.5 (mm)
